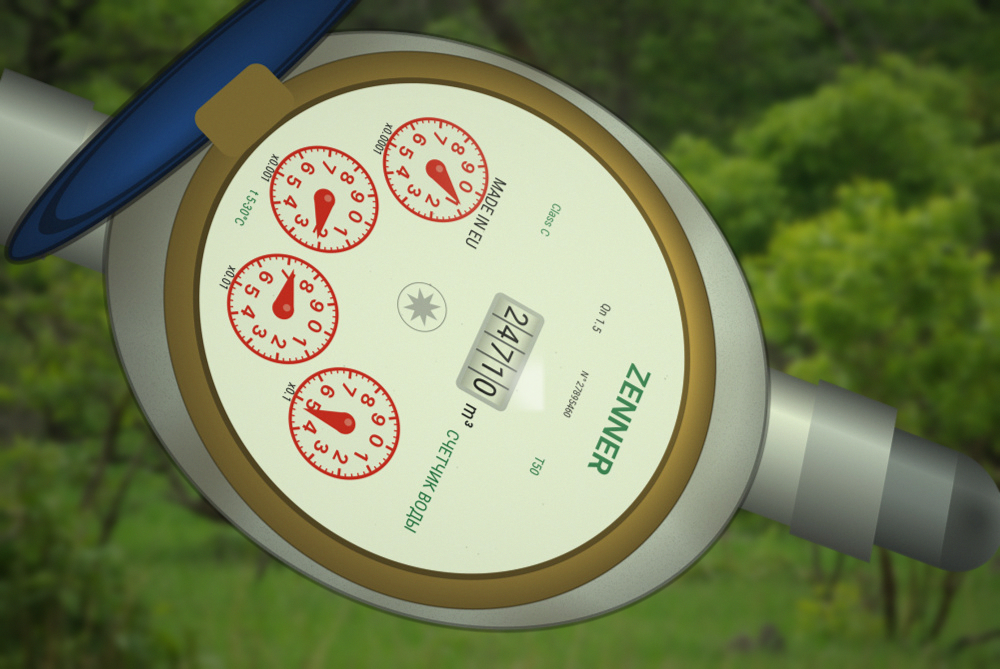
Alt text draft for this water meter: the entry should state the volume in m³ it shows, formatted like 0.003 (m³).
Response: 24710.4720 (m³)
